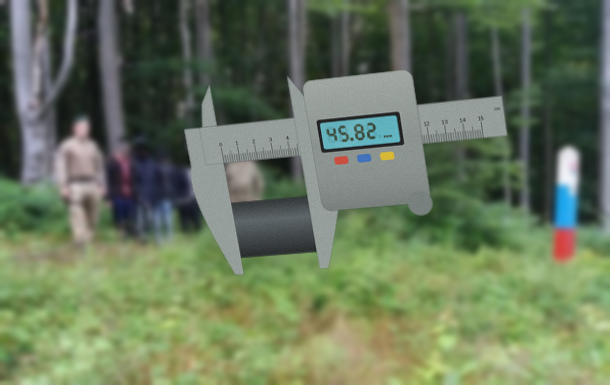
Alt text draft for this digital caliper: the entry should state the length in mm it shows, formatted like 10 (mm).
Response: 45.82 (mm)
